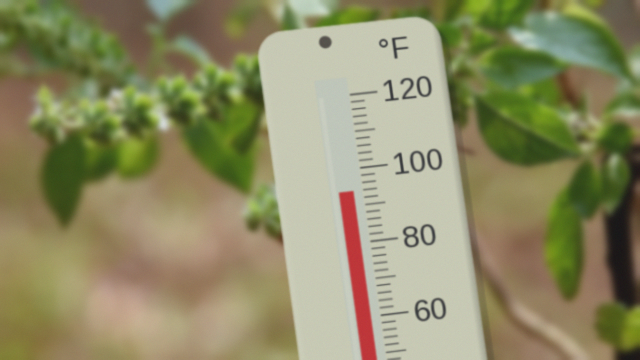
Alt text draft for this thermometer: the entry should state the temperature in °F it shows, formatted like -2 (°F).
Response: 94 (°F)
